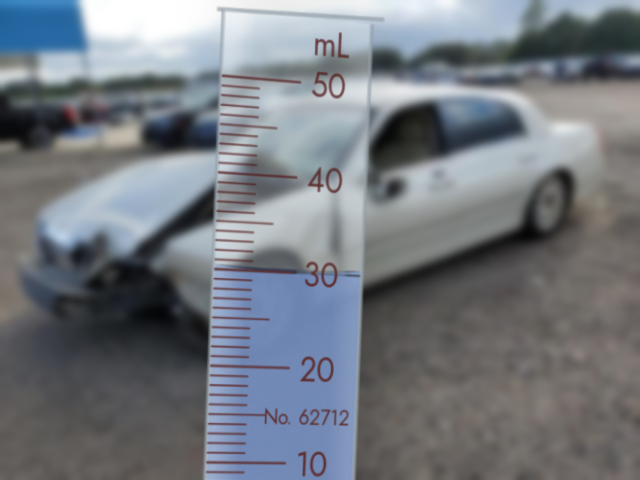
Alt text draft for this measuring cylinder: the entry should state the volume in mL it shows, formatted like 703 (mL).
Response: 30 (mL)
